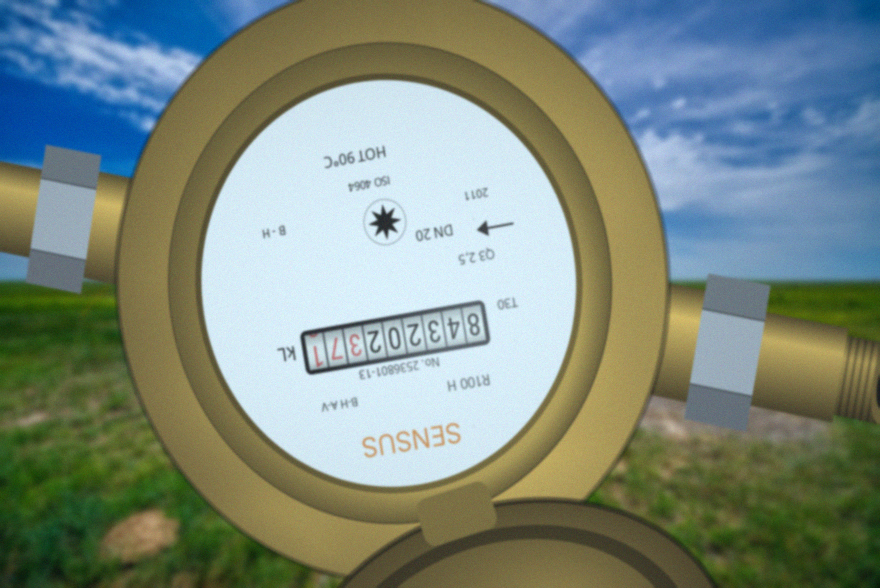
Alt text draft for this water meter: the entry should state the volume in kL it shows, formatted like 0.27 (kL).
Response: 843202.371 (kL)
